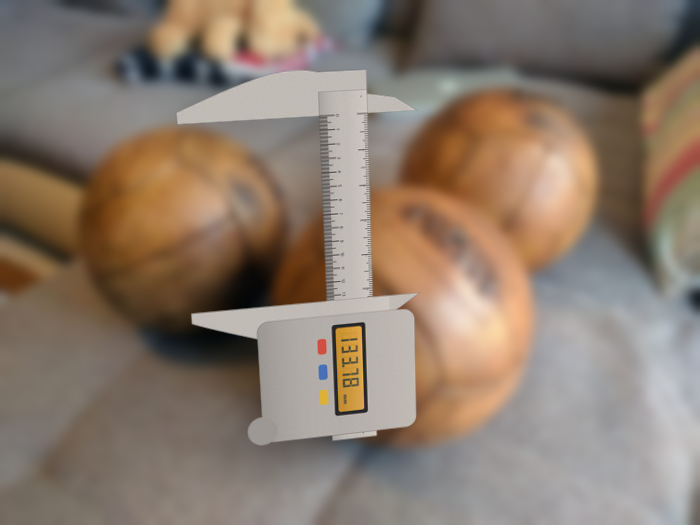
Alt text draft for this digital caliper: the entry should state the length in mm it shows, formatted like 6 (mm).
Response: 133.78 (mm)
